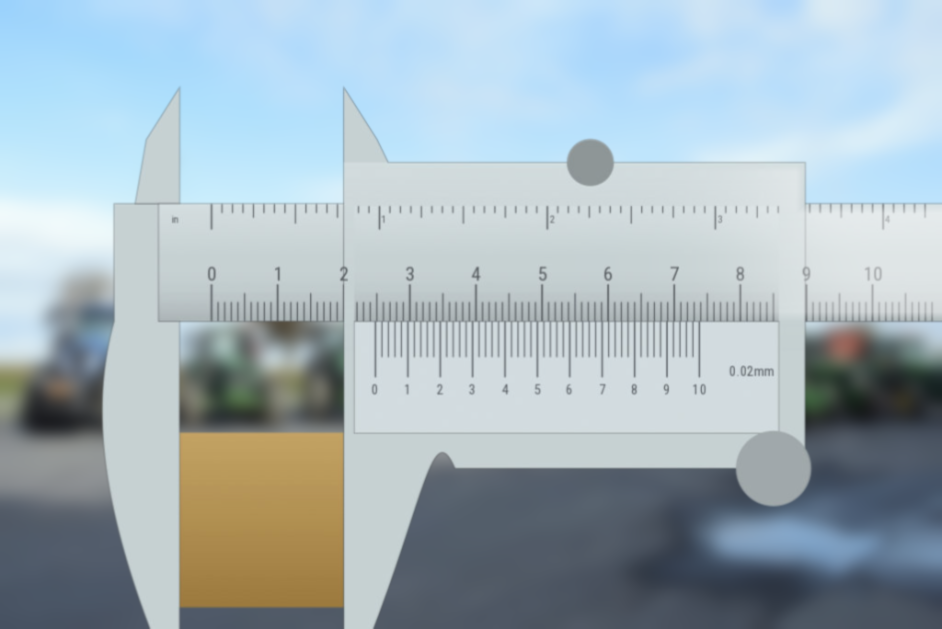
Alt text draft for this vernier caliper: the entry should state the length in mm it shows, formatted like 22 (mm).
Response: 24.8 (mm)
